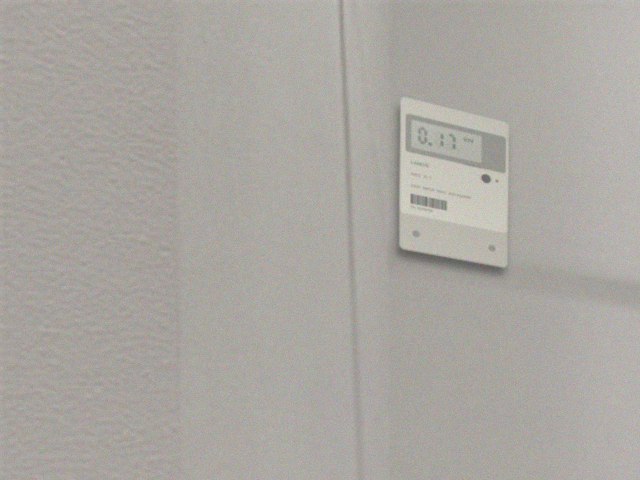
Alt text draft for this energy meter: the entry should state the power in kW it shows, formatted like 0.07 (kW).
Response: 0.17 (kW)
